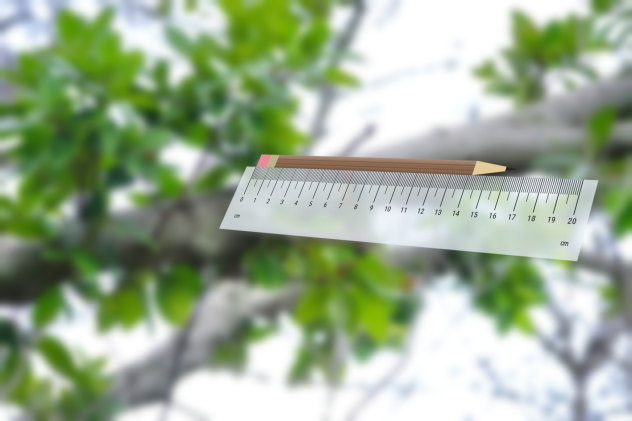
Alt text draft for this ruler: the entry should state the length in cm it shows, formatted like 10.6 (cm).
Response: 16.5 (cm)
